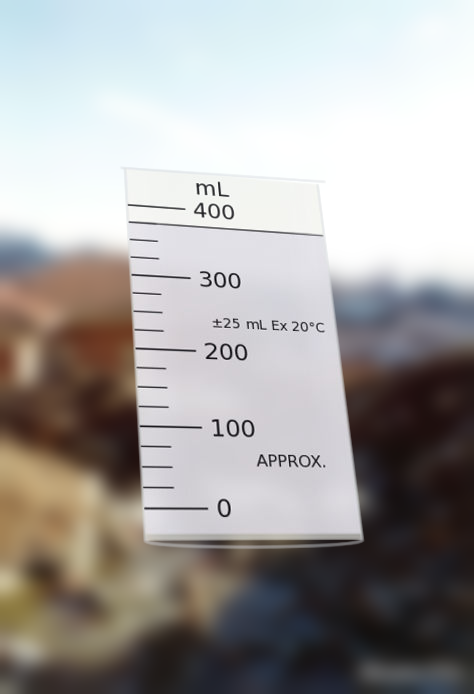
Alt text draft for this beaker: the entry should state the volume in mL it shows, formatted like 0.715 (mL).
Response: 375 (mL)
